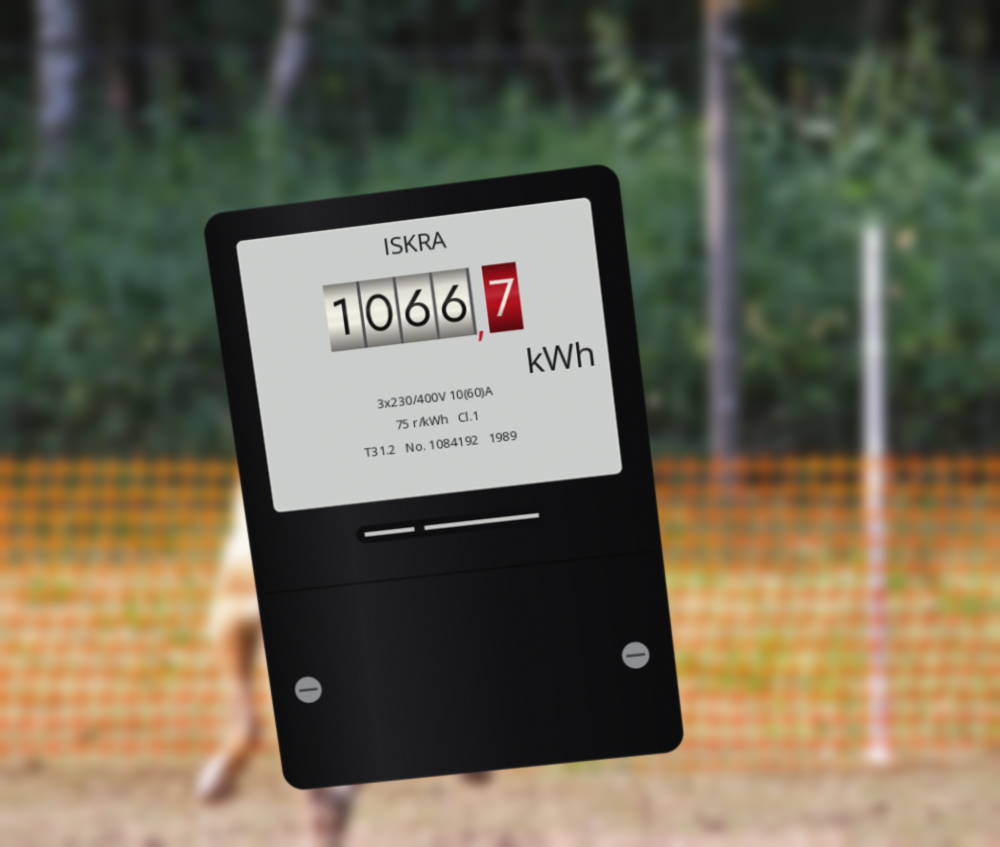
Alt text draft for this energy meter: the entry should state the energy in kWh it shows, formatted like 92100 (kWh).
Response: 1066.7 (kWh)
